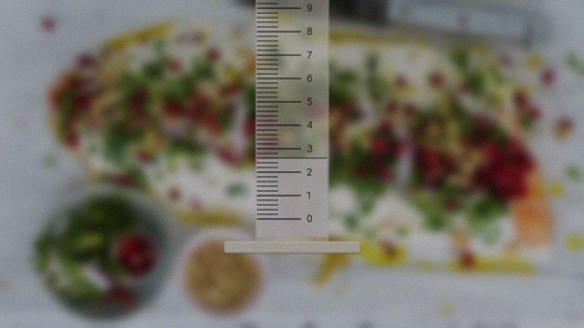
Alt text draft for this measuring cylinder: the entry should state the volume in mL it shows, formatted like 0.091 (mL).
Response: 2.6 (mL)
